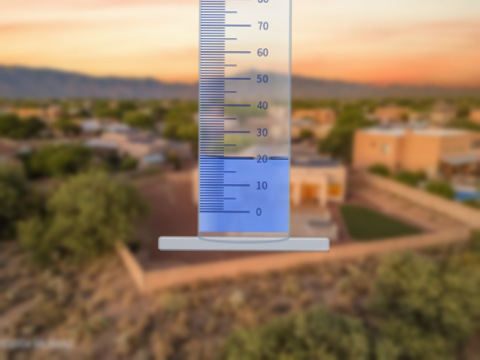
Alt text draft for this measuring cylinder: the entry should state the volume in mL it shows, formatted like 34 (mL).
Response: 20 (mL)
